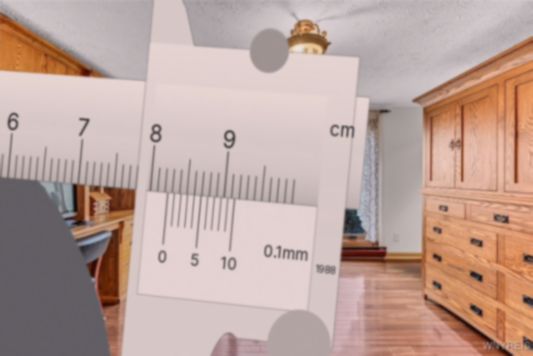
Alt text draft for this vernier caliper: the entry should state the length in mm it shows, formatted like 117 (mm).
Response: 82.4 (mm)
